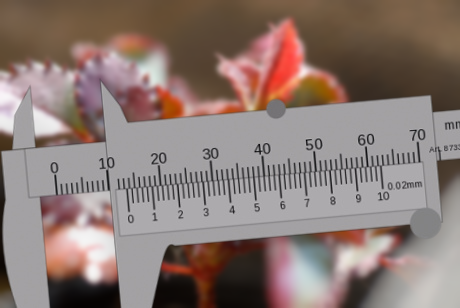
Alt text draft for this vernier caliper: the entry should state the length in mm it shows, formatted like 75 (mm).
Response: 13.5 (mm)
